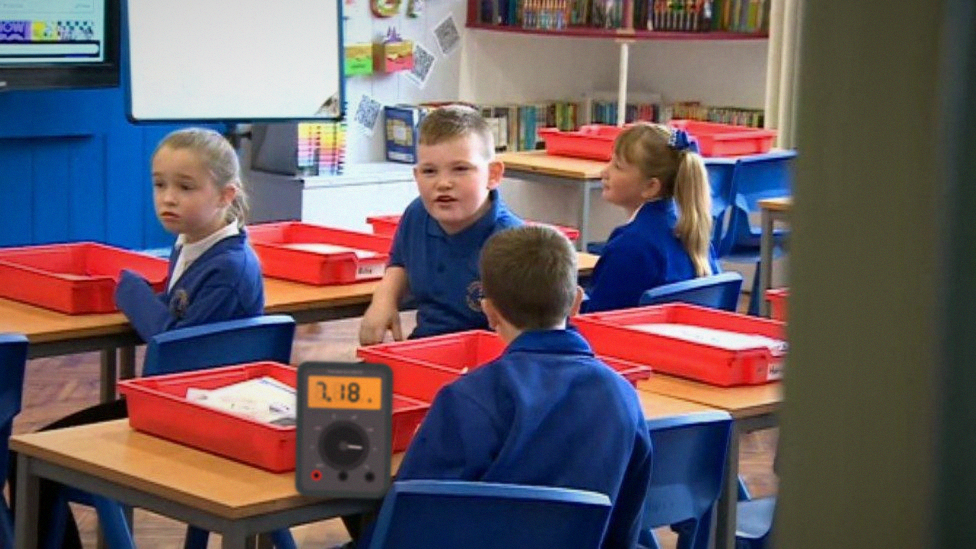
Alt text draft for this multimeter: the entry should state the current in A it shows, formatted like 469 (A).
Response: 7.18 (A)
